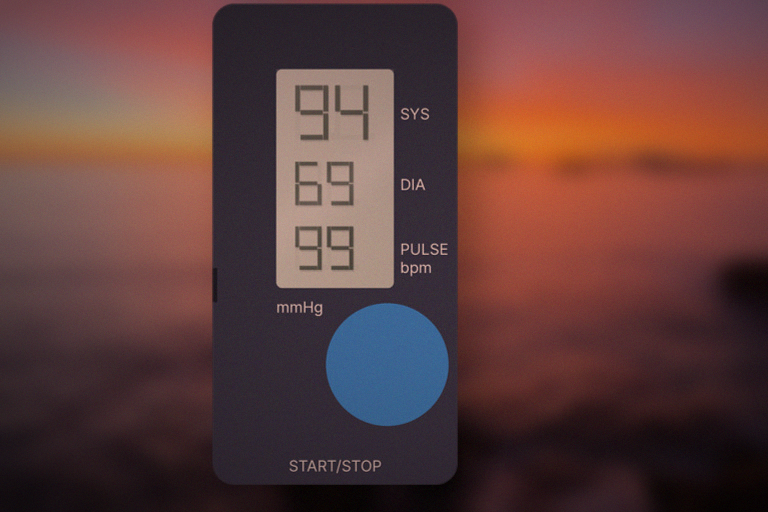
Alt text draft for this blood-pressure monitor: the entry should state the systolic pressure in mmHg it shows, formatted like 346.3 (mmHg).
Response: 94 (mmHg)
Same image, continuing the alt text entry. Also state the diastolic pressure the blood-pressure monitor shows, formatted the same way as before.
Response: 69 (mmHg)
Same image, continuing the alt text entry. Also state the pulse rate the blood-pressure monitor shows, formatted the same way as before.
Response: 99 (bpm)
